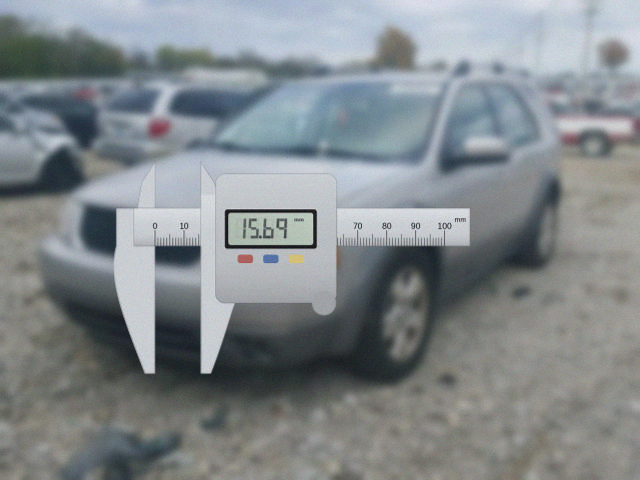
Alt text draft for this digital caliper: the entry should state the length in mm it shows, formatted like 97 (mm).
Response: 15.69 (mm)
